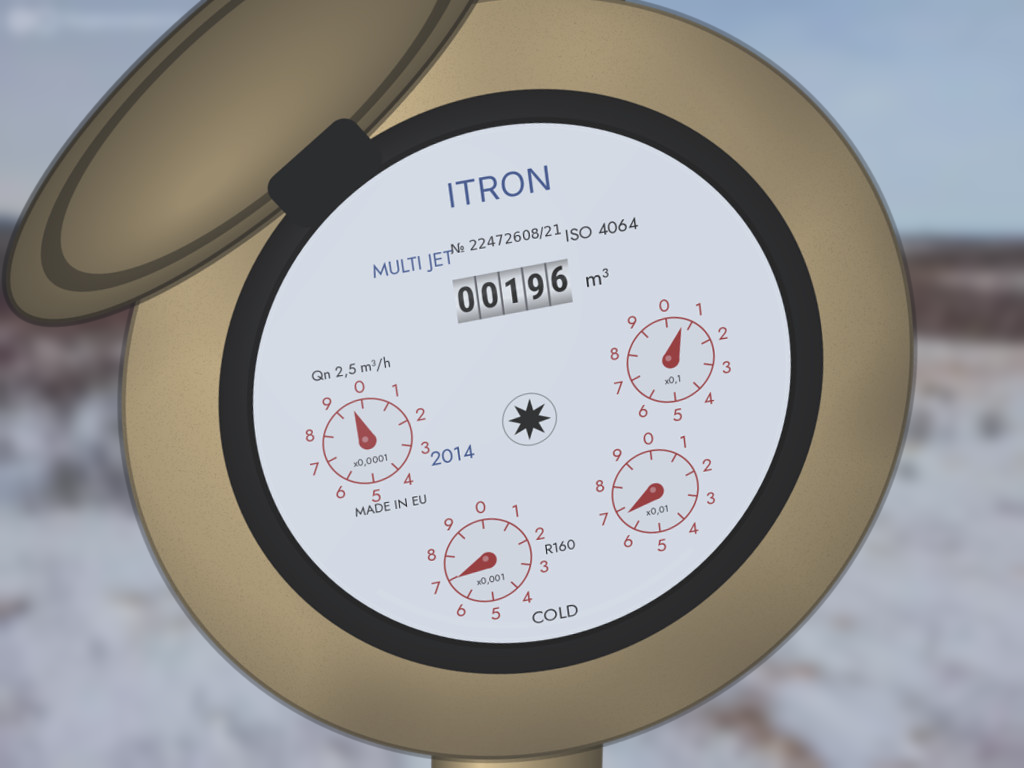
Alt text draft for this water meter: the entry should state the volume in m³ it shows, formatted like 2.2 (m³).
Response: 196.0669 (m³)
